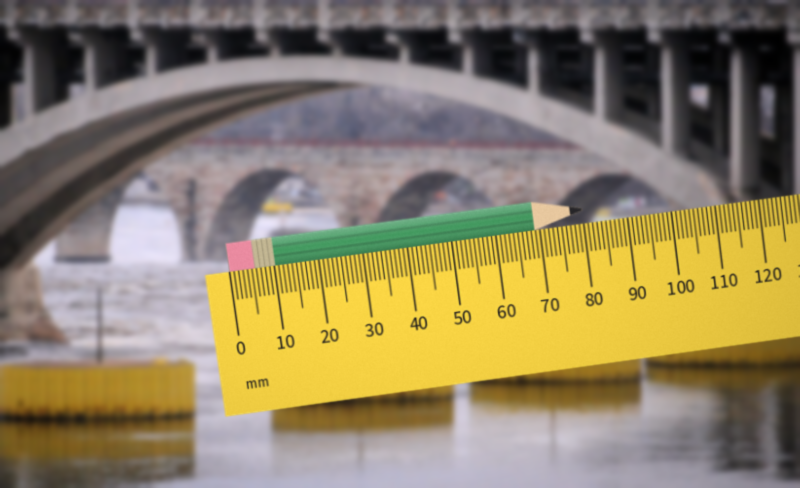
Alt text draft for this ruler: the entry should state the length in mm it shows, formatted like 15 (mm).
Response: 80 (mm)
